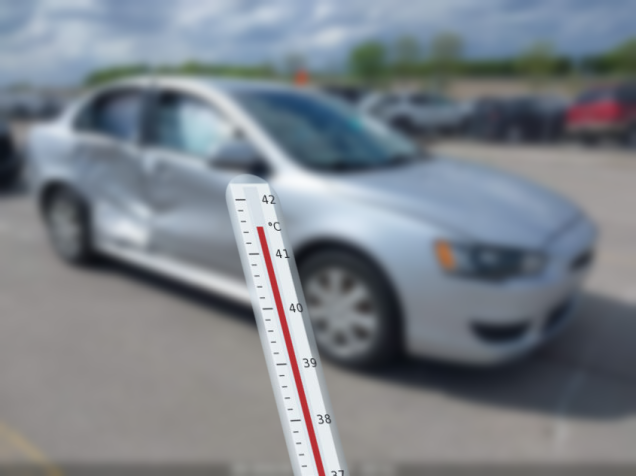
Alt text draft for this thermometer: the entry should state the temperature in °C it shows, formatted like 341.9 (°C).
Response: 41.5 (°C)
